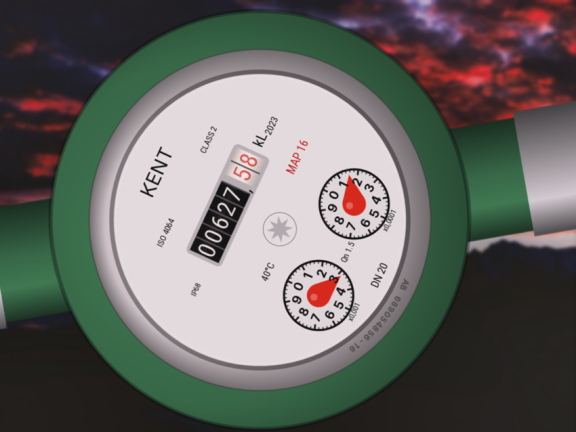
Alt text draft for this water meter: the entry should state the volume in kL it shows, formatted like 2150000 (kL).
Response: 627.5831 (kL)
